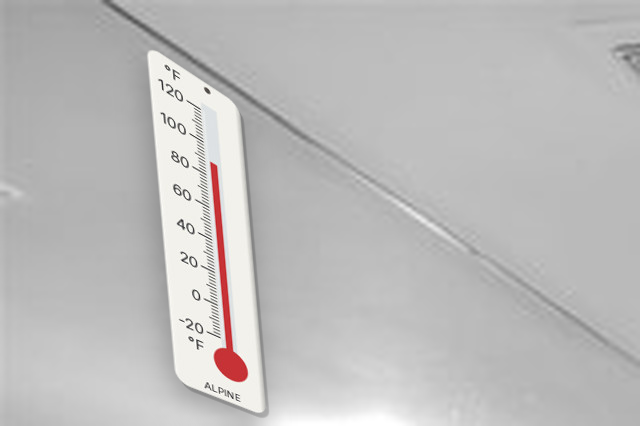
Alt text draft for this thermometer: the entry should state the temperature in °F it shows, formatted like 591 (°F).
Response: 90 (°F)
